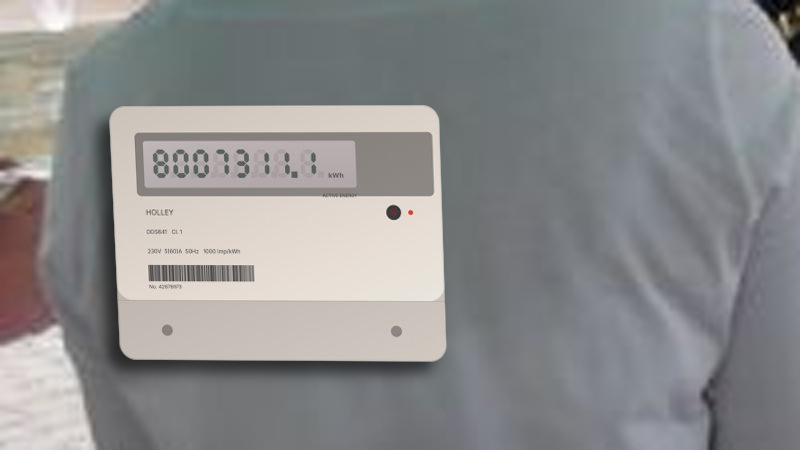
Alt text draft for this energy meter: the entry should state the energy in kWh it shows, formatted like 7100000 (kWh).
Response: 8007311.1 (kWh)
